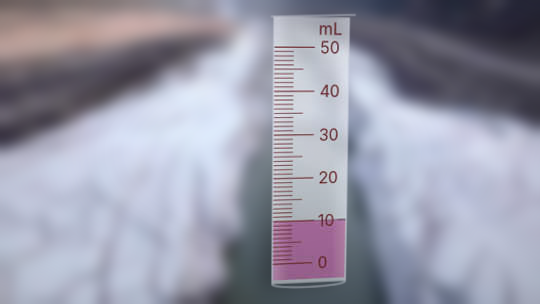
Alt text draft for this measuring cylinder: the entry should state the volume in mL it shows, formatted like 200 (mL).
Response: 10 (mL)
